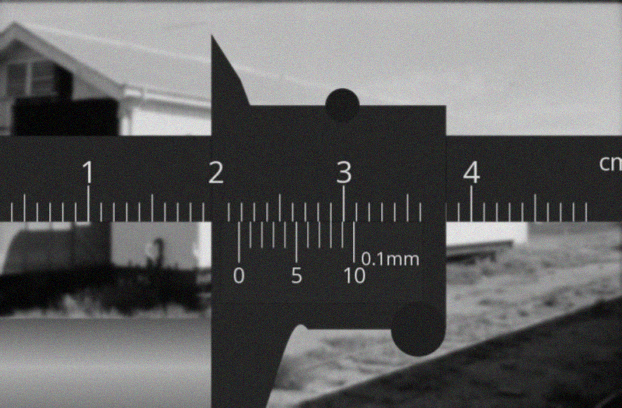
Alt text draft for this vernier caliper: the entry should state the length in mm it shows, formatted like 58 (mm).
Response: 21.8 (mm)
